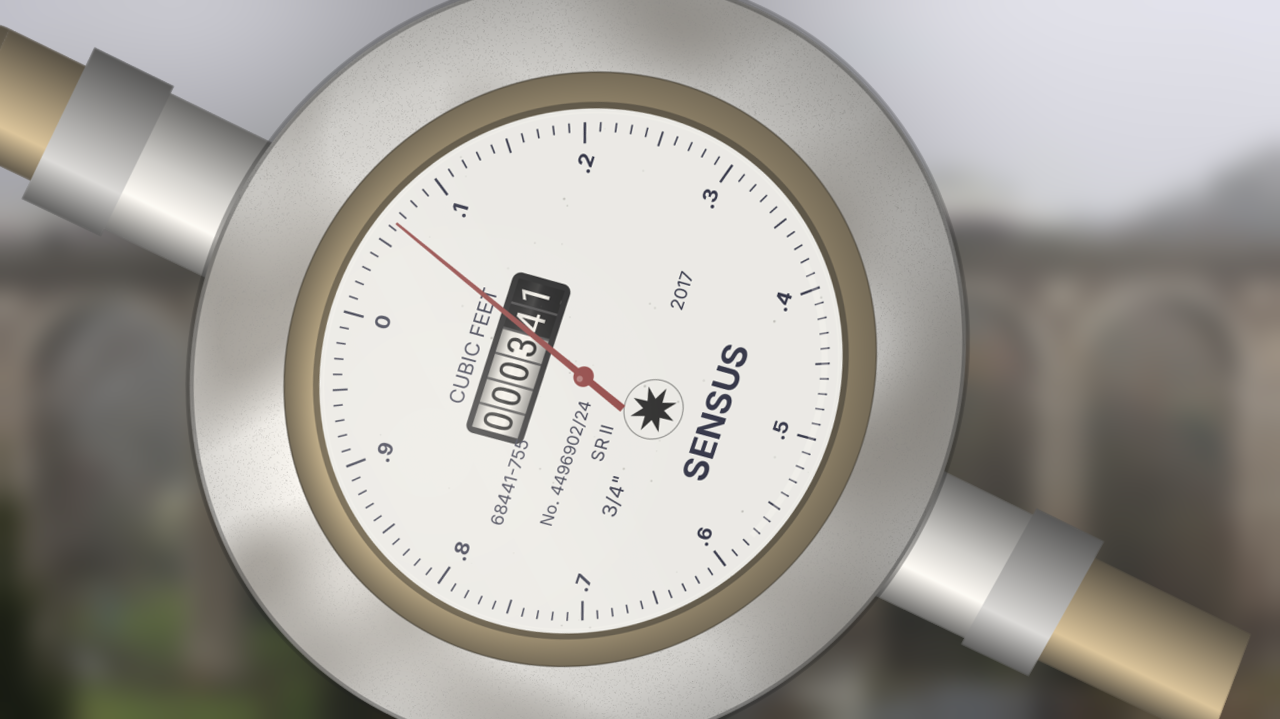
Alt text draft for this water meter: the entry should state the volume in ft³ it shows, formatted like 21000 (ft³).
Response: 341.06 (ft³)
